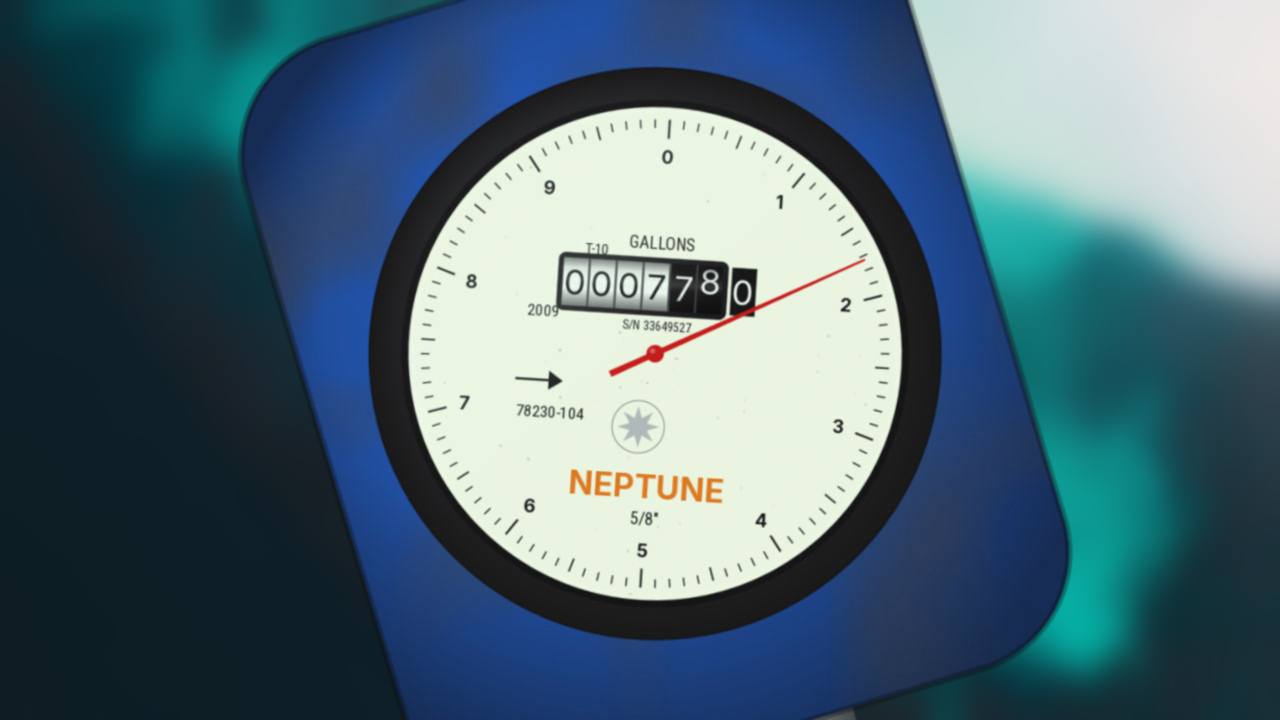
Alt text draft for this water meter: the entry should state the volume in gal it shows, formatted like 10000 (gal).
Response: 7781.7 (gal)
